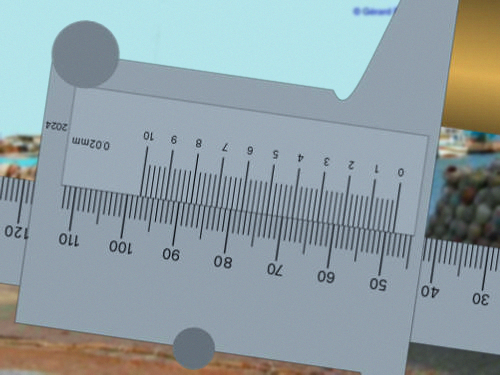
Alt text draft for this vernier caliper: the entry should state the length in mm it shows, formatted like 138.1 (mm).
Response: 48.5 (mm)
